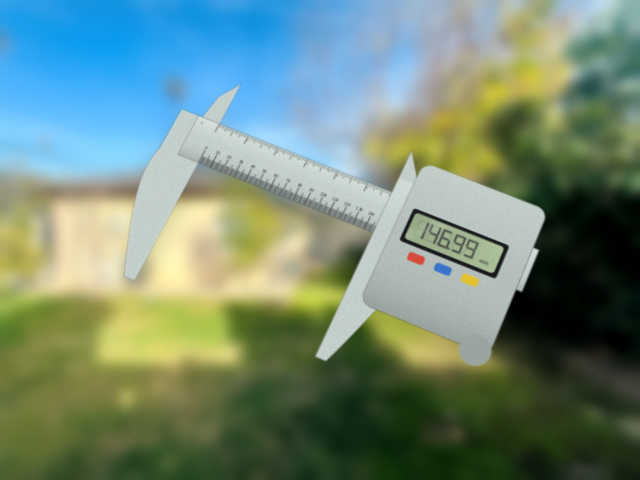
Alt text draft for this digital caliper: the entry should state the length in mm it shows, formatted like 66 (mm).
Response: 146.99 (mm)
